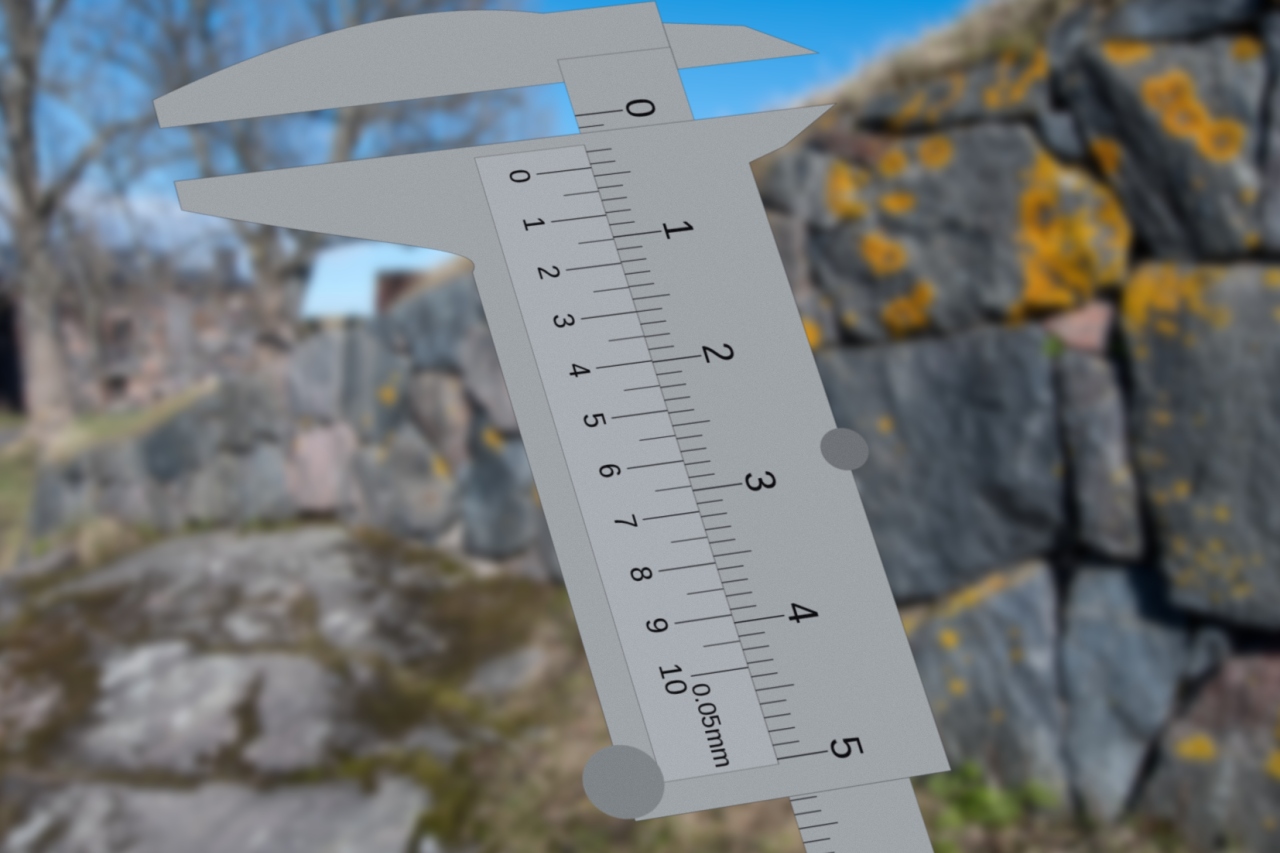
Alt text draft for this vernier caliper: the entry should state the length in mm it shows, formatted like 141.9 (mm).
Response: 4.3 (mm)
